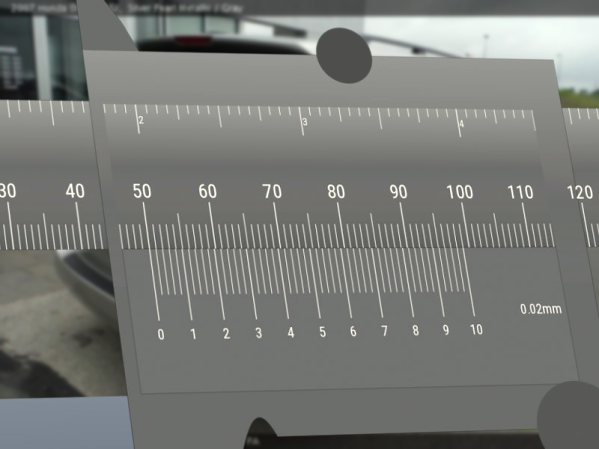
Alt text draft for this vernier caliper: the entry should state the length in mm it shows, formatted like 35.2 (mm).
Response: 50.0 (mm)
